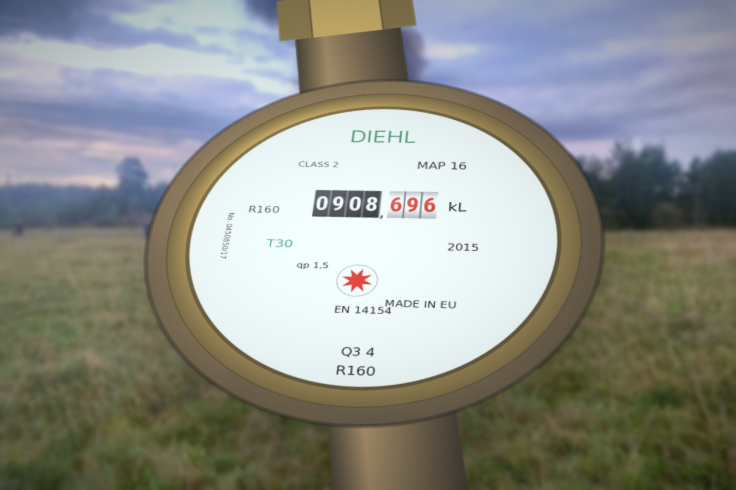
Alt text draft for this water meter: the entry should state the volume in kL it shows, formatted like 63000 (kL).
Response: 908.696 (kL)
